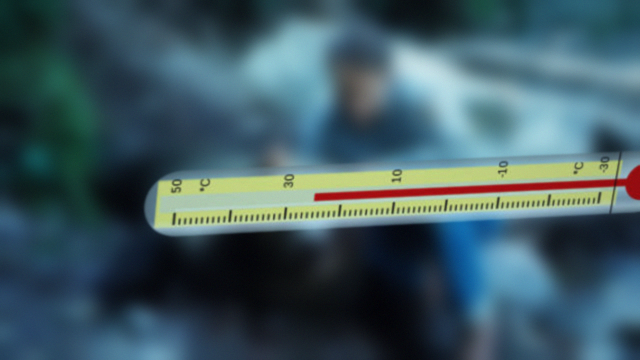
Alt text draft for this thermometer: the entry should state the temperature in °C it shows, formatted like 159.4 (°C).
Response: 25 (°C)
